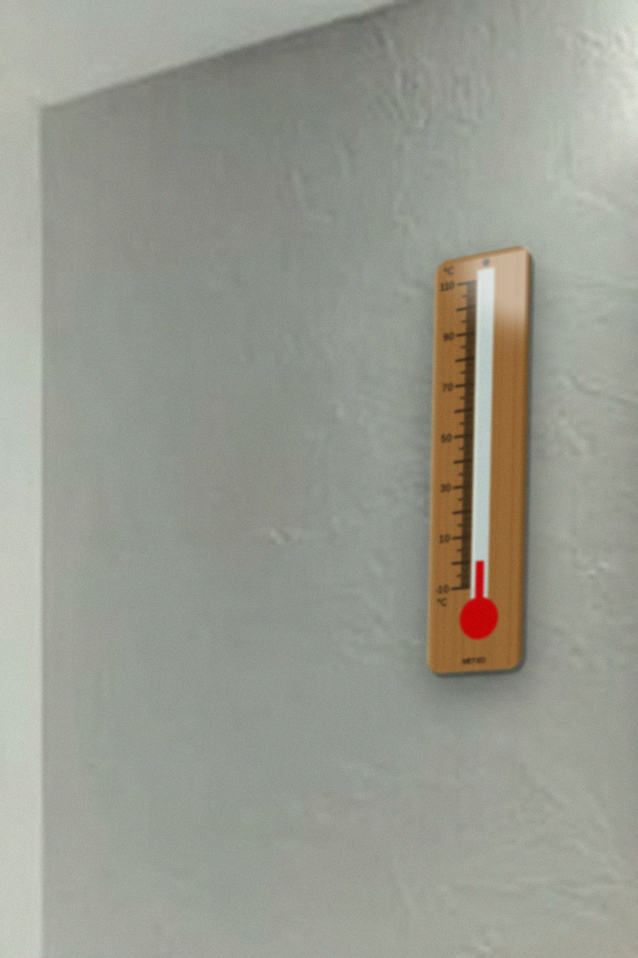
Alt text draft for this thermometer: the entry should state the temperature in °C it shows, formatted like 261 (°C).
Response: 0 (°C)
